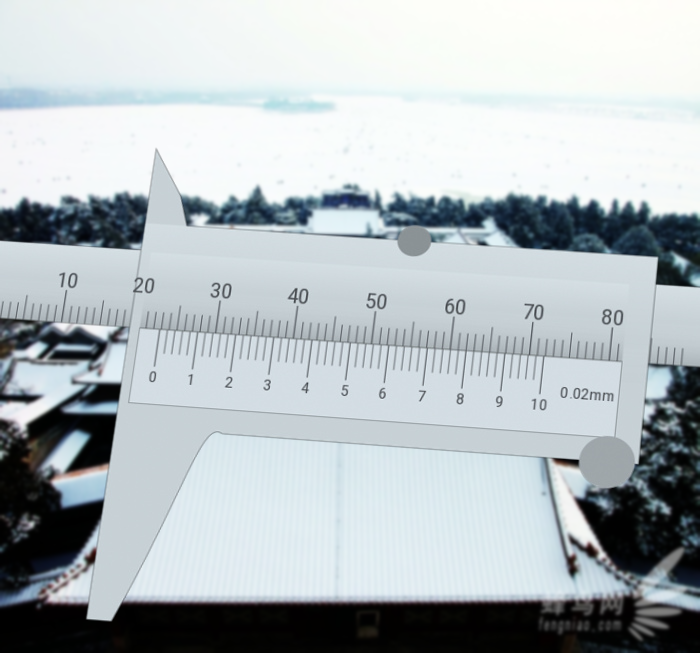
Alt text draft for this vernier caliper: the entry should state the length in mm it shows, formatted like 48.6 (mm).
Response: 22.8 (mm)
